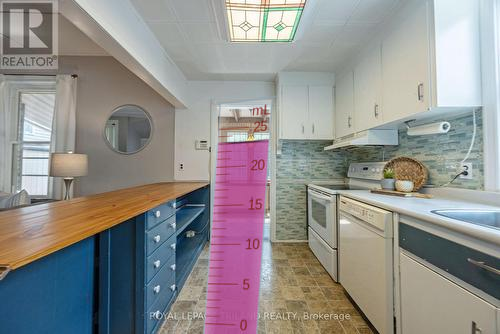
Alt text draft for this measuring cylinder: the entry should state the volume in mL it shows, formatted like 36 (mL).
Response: 23 (mL)
